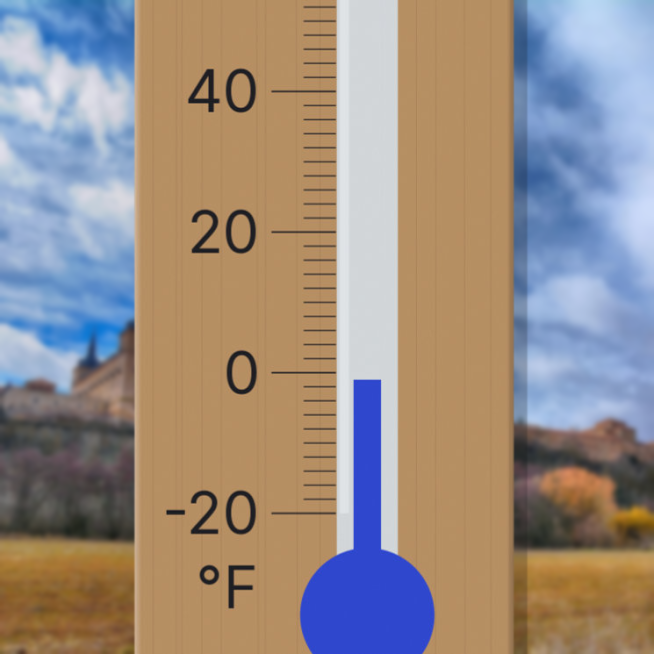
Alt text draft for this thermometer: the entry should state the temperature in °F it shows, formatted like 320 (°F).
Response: -1 (°F)
